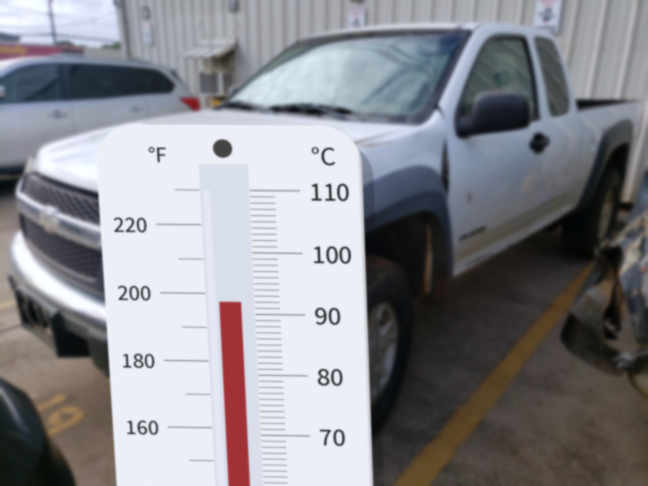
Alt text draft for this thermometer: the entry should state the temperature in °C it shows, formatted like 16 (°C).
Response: 92 (°C)
